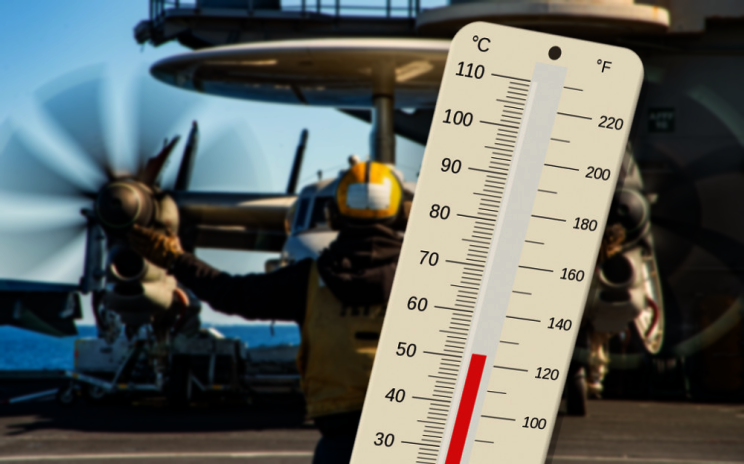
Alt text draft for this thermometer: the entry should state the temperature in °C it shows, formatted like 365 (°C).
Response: 51 (°C)
